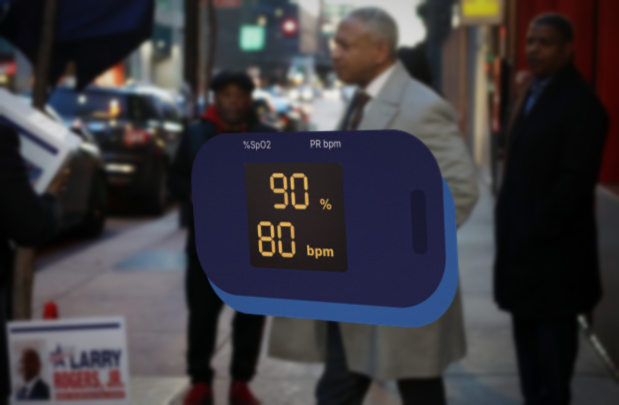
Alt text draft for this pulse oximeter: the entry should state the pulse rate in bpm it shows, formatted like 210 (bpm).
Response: 80 (bpm)
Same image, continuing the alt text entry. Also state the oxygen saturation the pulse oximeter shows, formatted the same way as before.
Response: 90 (%)
